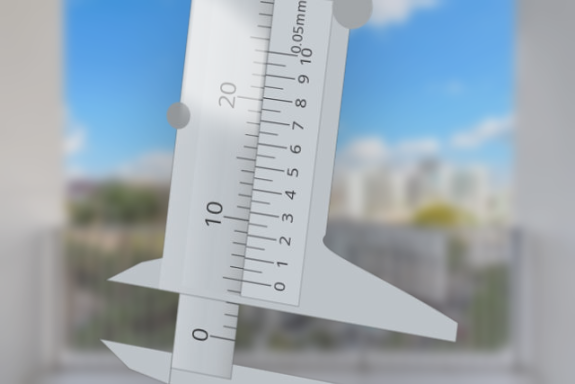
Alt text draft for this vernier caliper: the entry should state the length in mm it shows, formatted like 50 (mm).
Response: 5.0 (mm)
